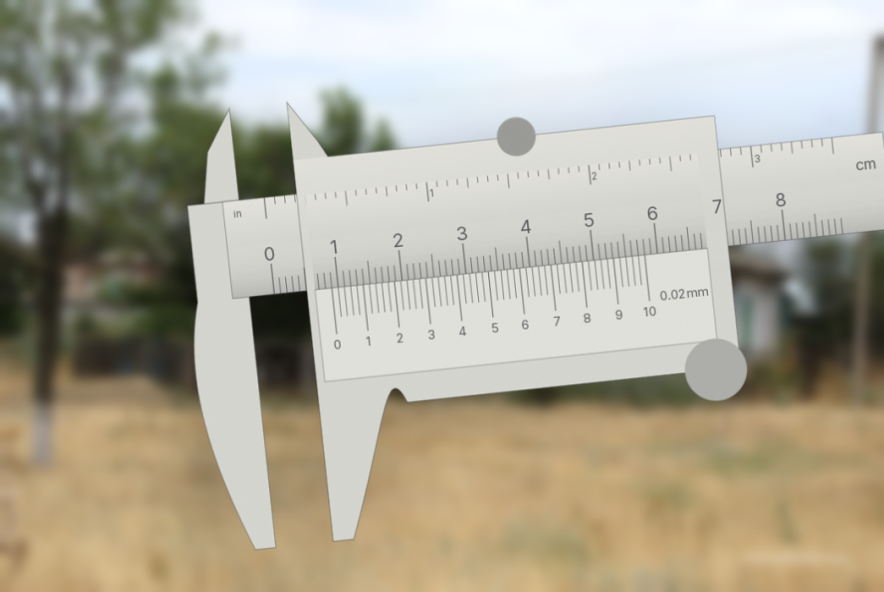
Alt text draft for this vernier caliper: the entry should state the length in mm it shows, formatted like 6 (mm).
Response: 9.0 (mm)
